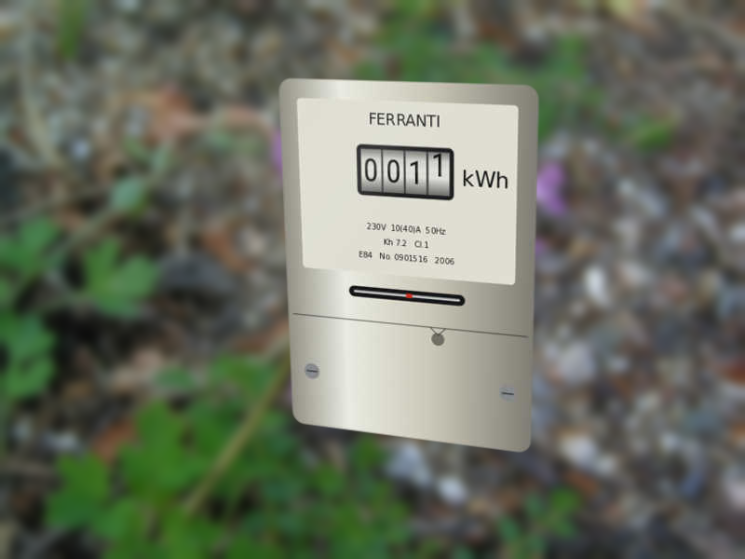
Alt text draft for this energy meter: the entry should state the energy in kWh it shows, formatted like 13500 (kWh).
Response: 11 (kWh)
